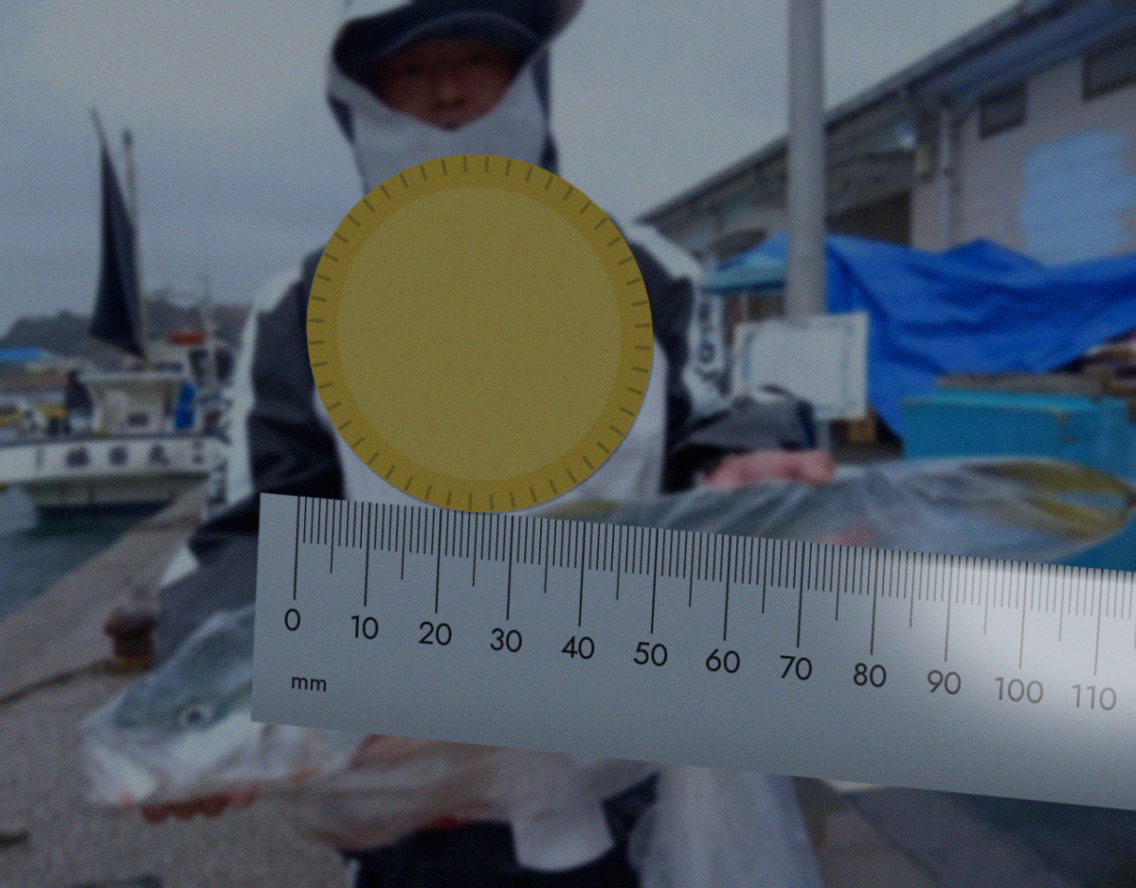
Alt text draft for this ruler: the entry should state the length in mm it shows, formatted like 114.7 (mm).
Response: 48 (mm)
